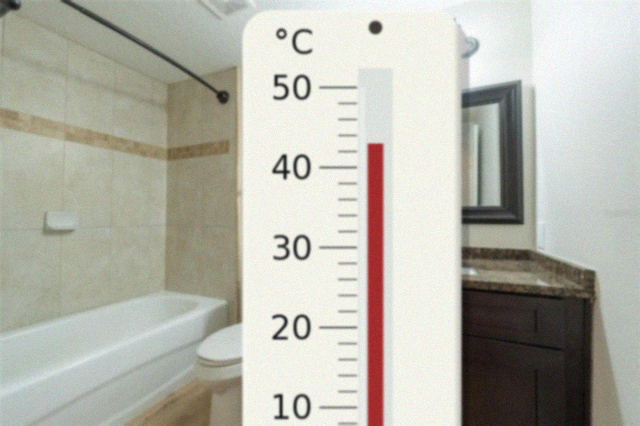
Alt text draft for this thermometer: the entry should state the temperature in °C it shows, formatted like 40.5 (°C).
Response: 43 (°C)
